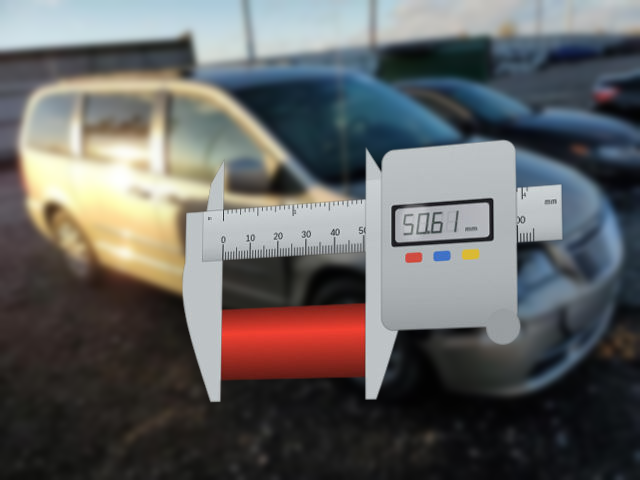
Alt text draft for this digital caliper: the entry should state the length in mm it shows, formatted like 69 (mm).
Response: 50.61 (mm)
